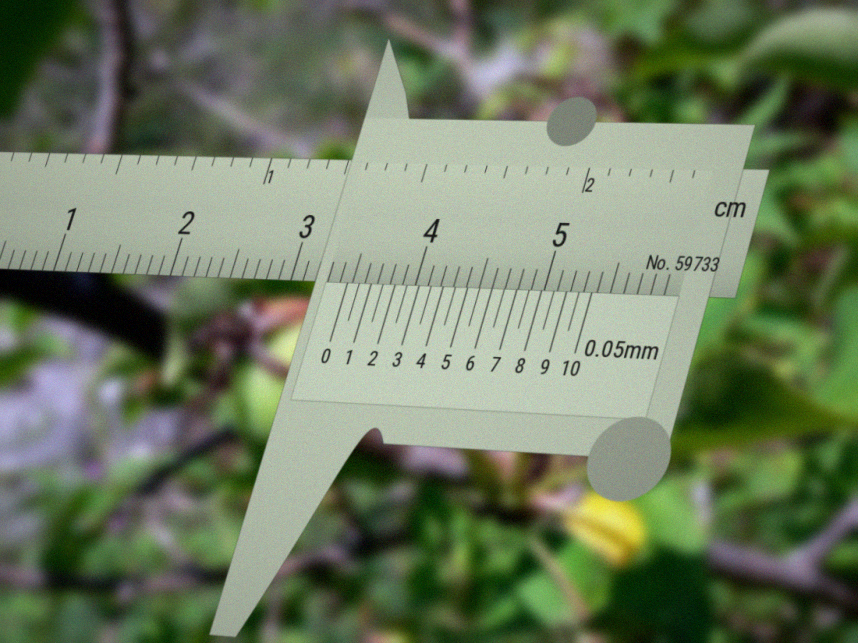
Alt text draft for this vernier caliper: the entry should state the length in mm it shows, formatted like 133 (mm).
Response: 34.6 (mm)
